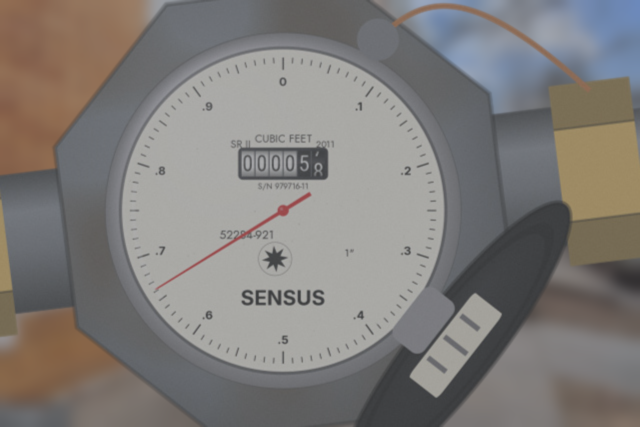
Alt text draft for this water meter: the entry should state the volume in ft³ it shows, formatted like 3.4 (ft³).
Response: 57.66 (ft³)
